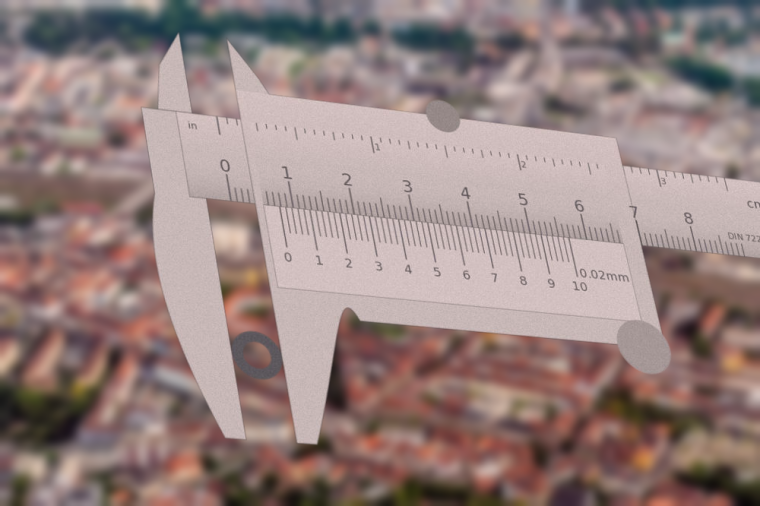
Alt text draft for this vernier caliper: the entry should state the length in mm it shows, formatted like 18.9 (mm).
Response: 7.8 (mm)
